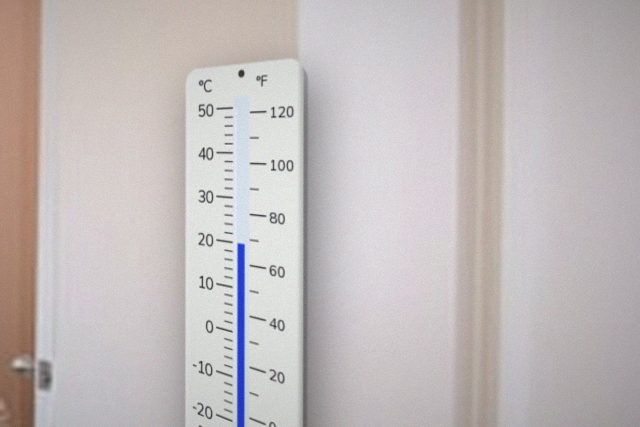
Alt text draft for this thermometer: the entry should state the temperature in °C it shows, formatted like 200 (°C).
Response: 20 (°C)
